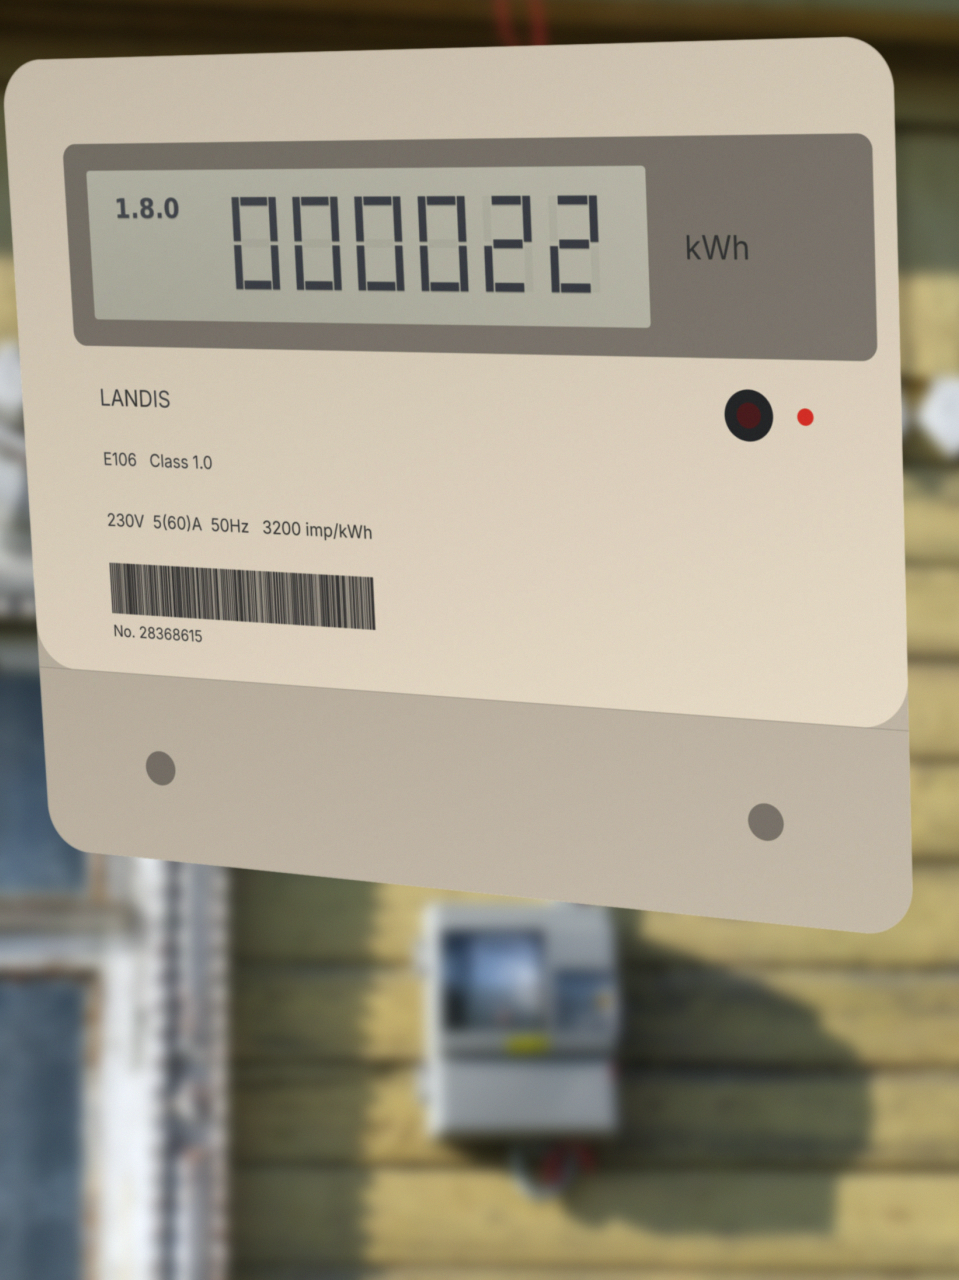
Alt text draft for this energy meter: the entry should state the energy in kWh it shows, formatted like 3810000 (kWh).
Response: 22 (kWh)
